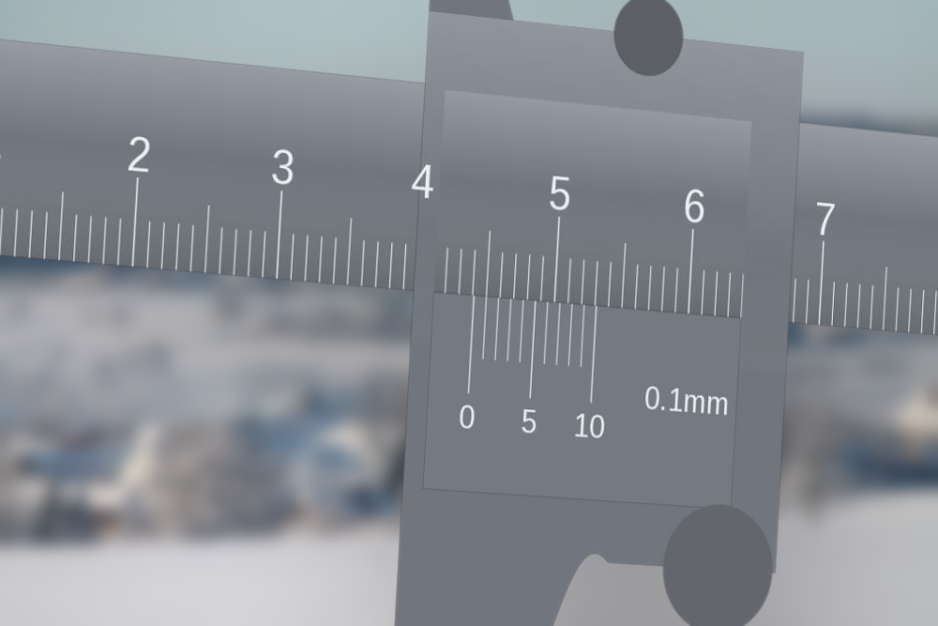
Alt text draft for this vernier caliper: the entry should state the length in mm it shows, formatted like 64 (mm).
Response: 44.1 (mm)
